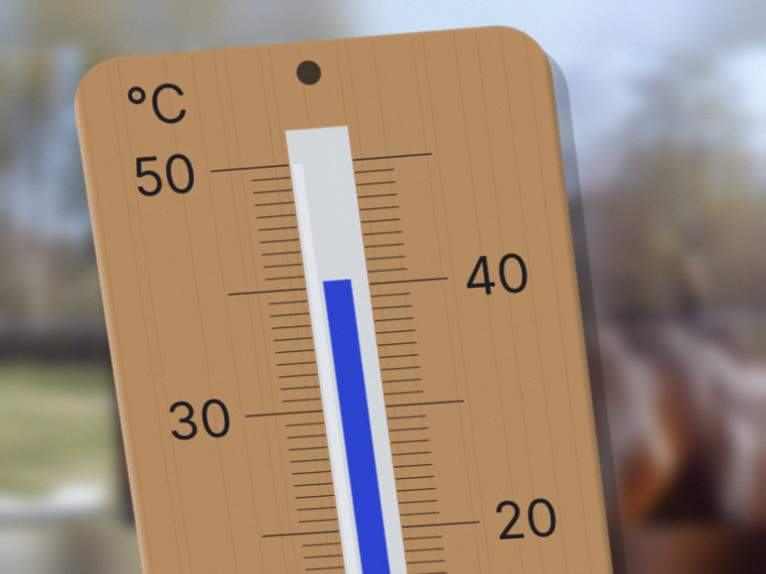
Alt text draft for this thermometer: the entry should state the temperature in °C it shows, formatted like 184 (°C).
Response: 40.5 (°C)
